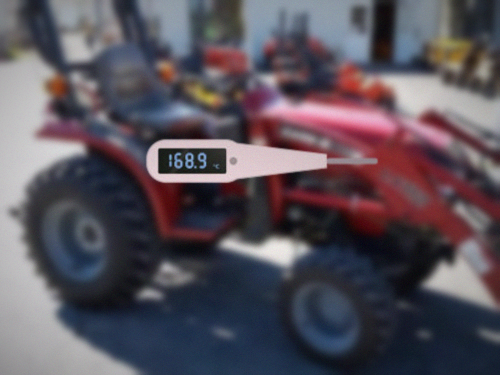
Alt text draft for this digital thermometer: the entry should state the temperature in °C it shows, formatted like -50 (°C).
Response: 168.9 (°C)
